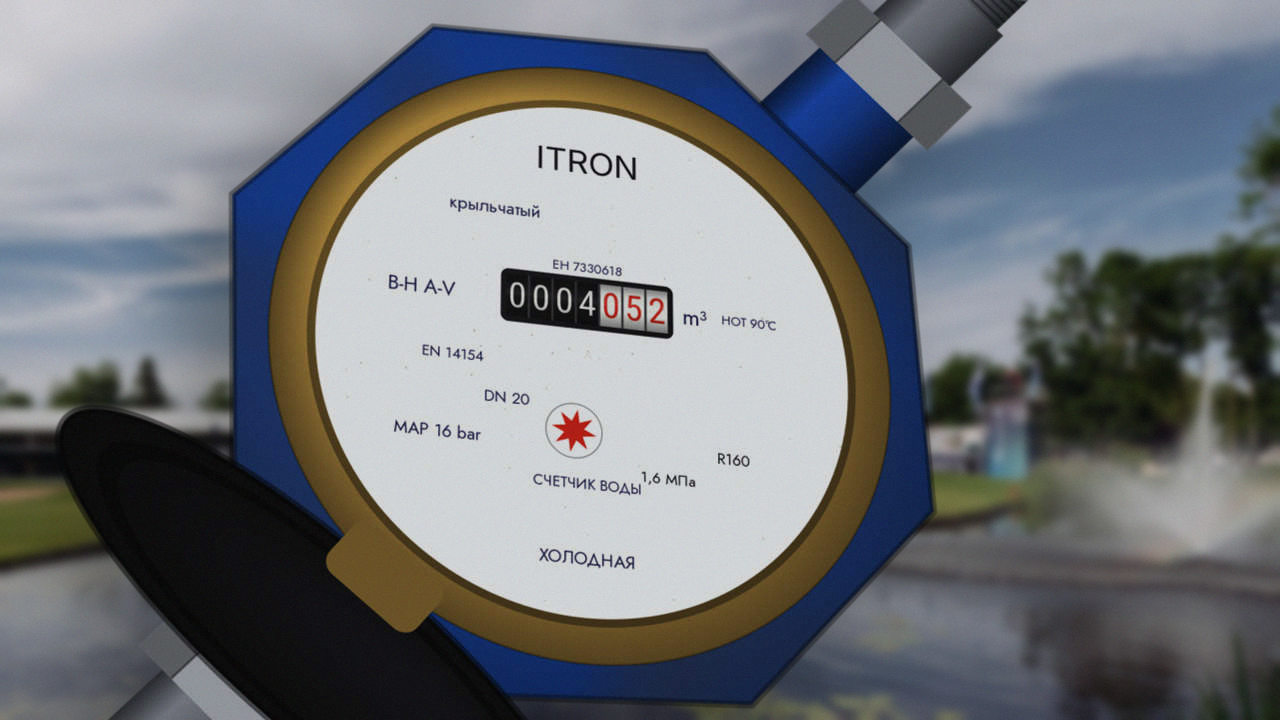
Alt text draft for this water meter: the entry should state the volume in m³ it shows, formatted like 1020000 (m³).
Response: 4.052 (m³)
